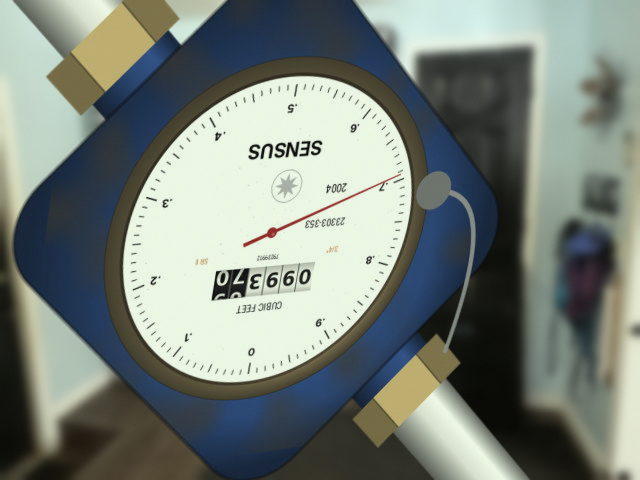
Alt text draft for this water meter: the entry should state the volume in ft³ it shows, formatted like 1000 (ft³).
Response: 99369.69 (ft³)
